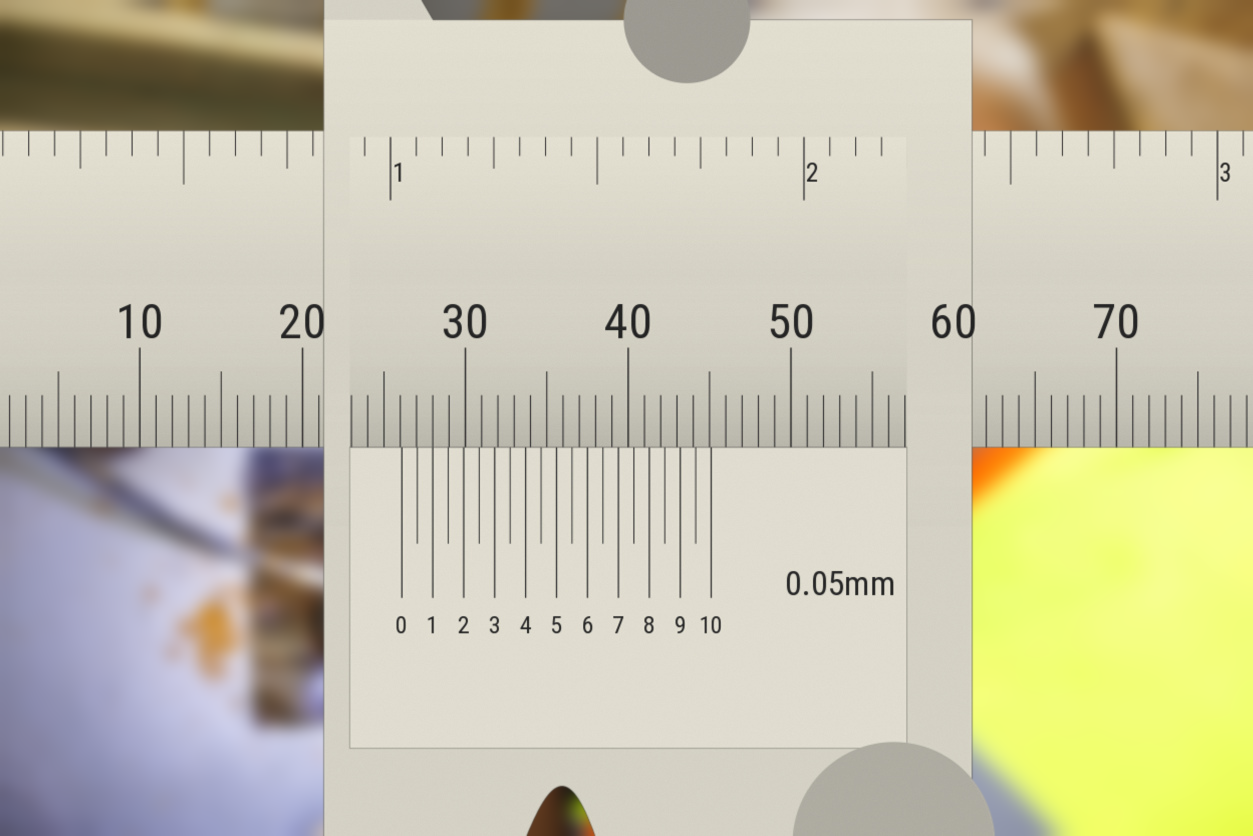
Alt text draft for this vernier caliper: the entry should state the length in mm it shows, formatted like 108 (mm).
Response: 26.1 (mm)
